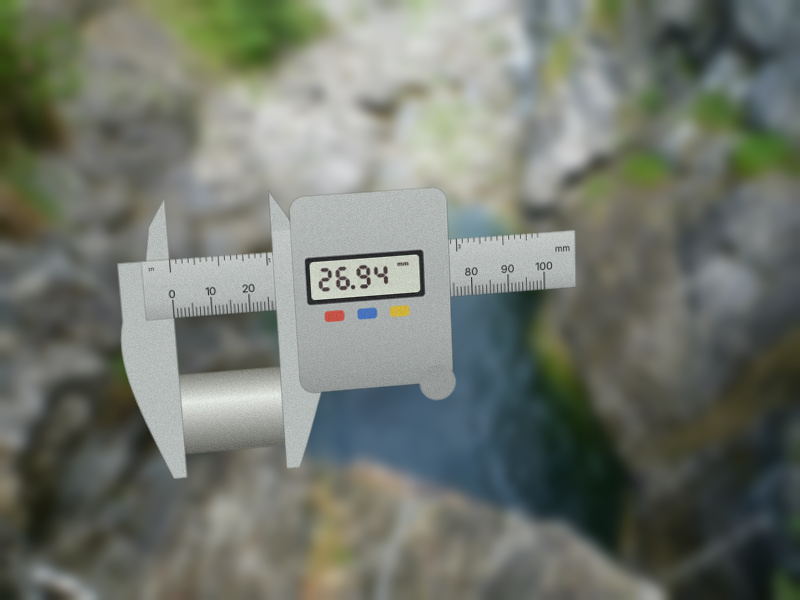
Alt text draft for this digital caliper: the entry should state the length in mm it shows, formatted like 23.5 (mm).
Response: 26.94 (mm)
